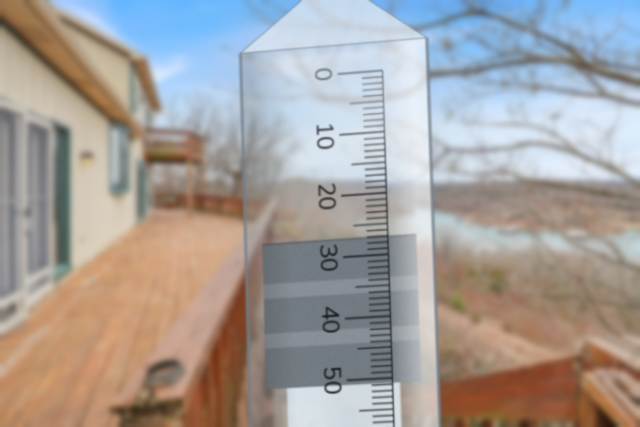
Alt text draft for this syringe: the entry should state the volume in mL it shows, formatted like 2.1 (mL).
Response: 27 (mL)
